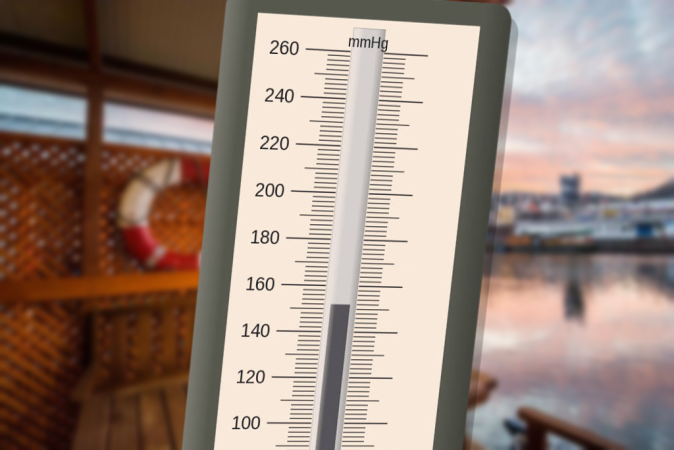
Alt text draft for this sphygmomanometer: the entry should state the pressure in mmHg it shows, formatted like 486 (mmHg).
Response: 152 (mmHg)
